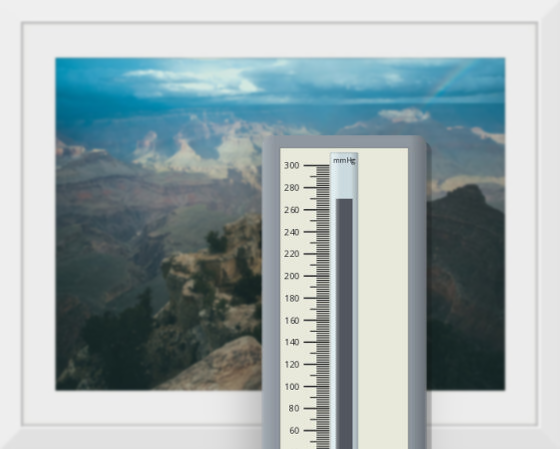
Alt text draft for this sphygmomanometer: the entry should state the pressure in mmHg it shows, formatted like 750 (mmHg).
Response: 270 (mmHg)
